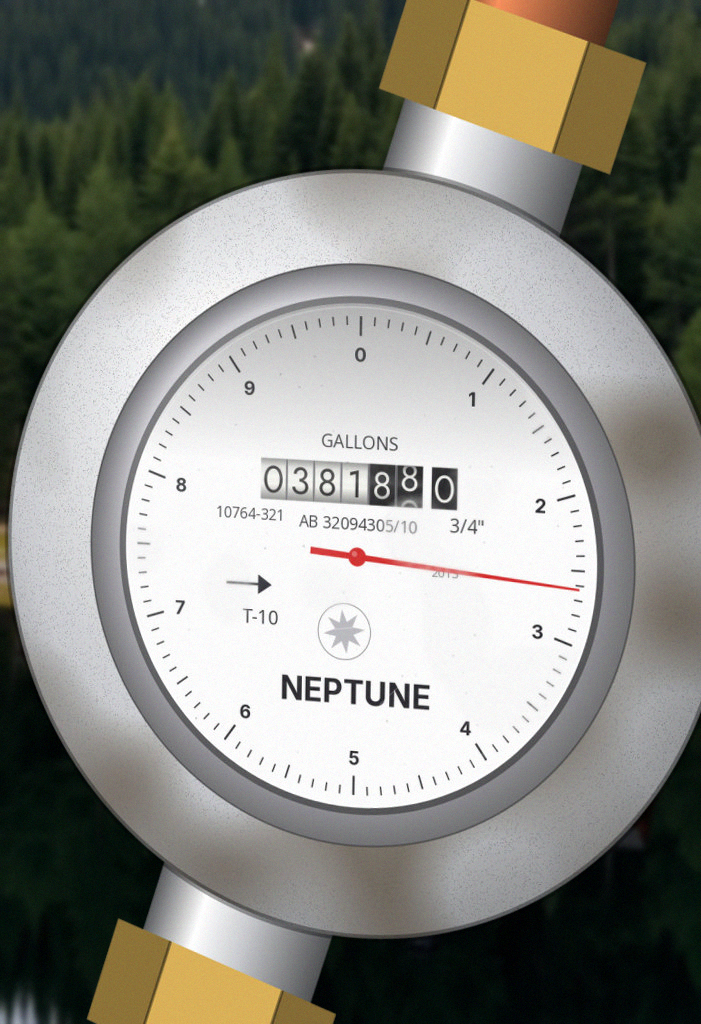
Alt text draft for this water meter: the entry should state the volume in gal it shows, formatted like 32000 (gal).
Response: 381882.6 (gal)
